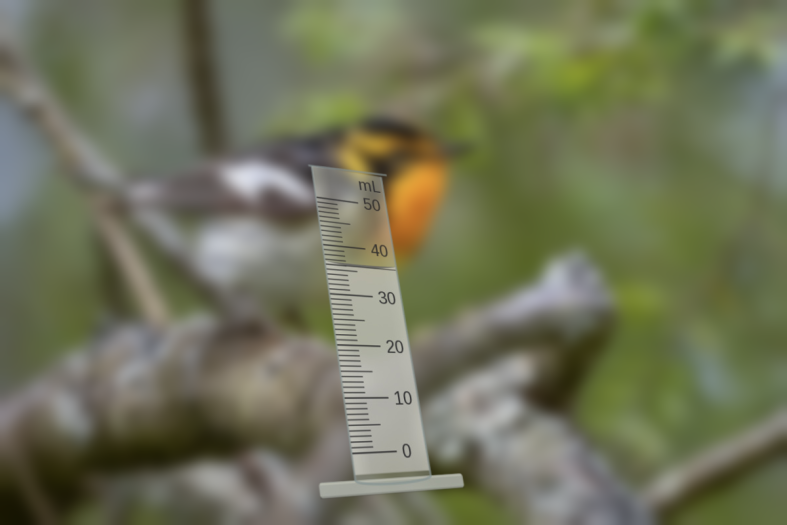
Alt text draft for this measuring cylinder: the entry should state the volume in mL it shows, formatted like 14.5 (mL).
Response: 36 (mL)
